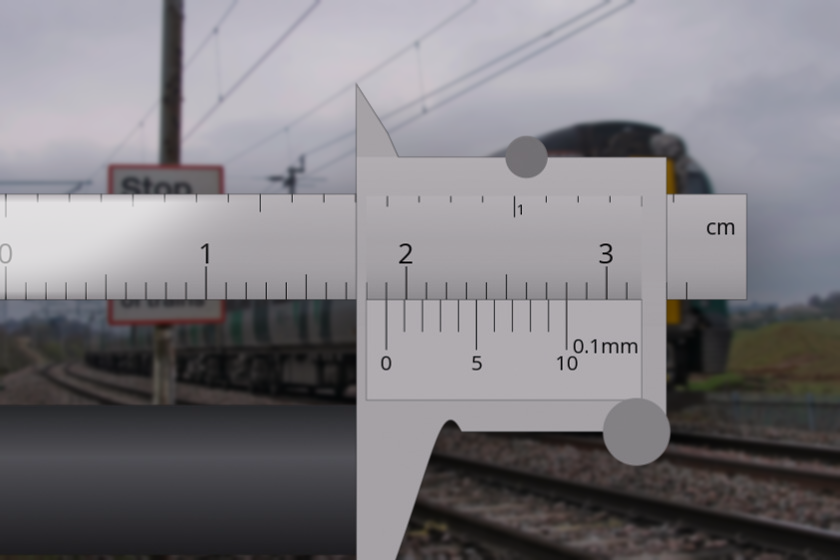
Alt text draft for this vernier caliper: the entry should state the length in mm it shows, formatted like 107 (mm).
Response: 19.0 (mm)
